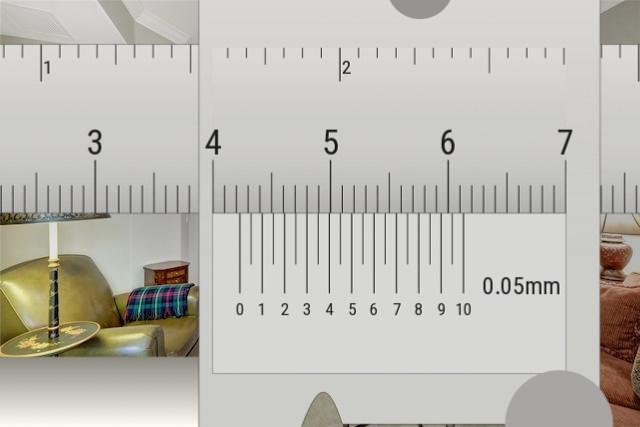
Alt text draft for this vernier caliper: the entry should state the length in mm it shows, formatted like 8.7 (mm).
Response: 42.3 (mm)
